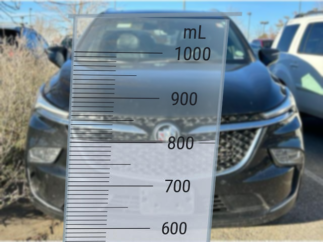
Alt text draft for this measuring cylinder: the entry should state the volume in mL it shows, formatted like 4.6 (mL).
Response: 800 (mL)
